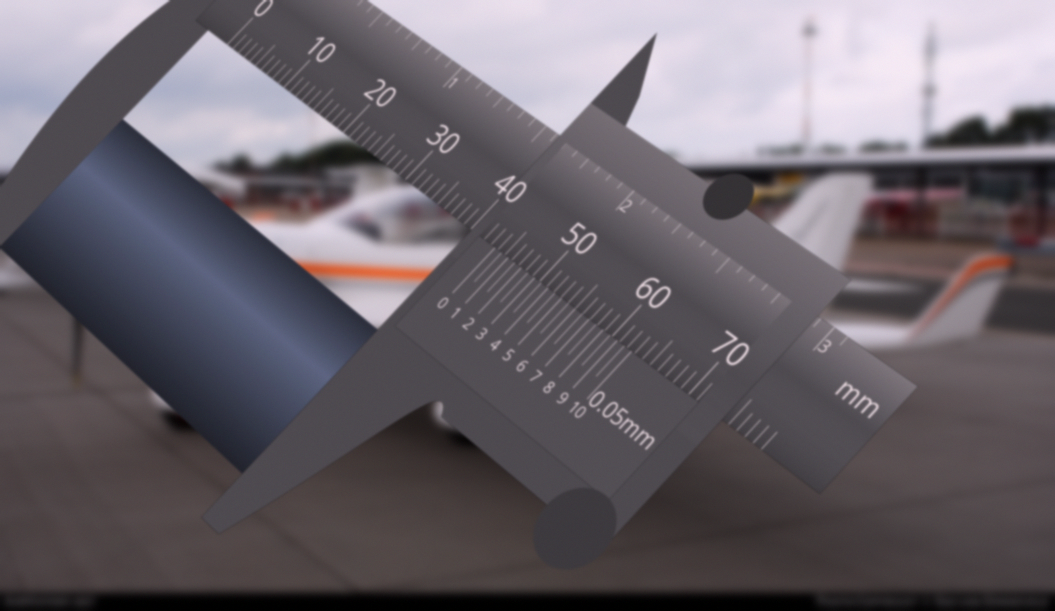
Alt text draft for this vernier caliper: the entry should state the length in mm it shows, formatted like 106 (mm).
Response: 43.6 (mm)
